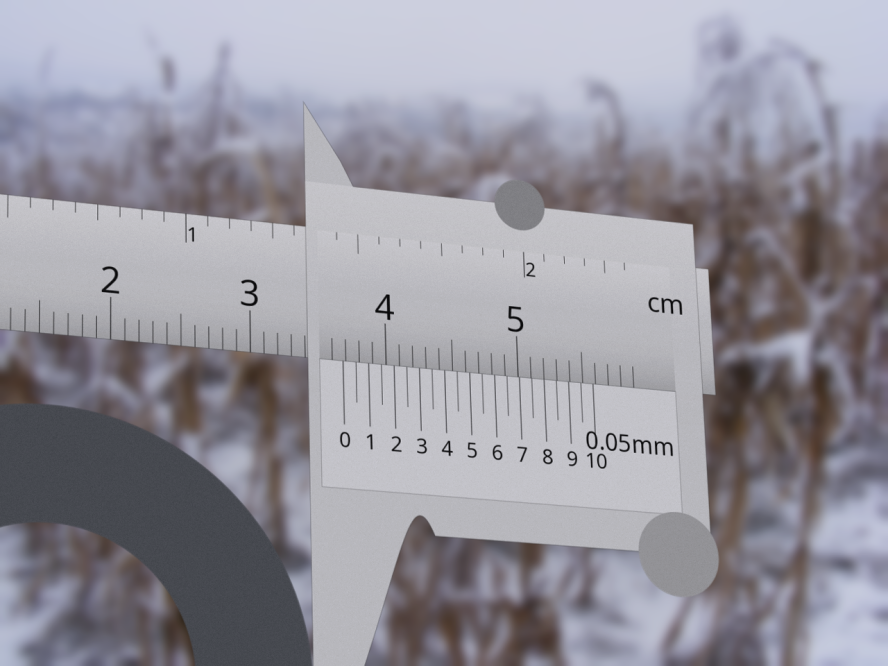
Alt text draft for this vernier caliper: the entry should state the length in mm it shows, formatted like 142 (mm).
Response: 36.8 (mm)
